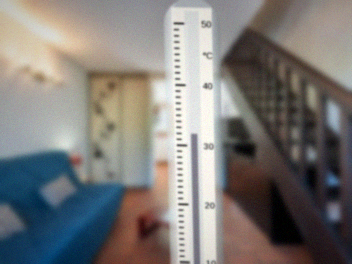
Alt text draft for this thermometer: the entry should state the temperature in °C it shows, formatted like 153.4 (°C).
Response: 32 (°C)
